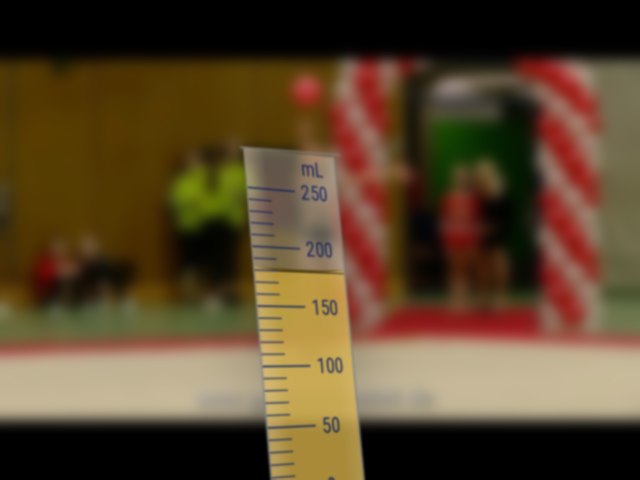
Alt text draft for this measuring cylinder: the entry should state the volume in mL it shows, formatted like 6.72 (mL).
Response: 180 (mL)
